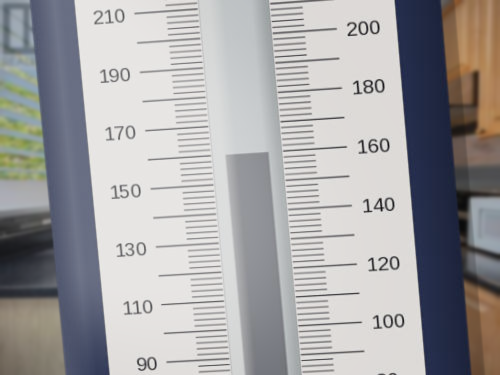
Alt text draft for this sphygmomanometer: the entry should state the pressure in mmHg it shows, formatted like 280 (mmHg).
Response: 160 (mmHg)
